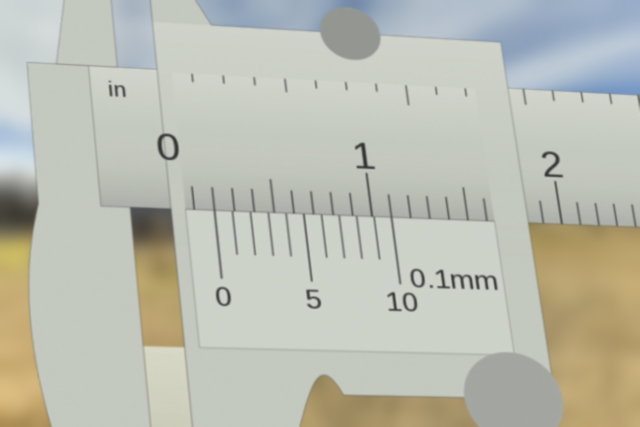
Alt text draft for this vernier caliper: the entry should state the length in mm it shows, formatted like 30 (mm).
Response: 2.0 (mm)
